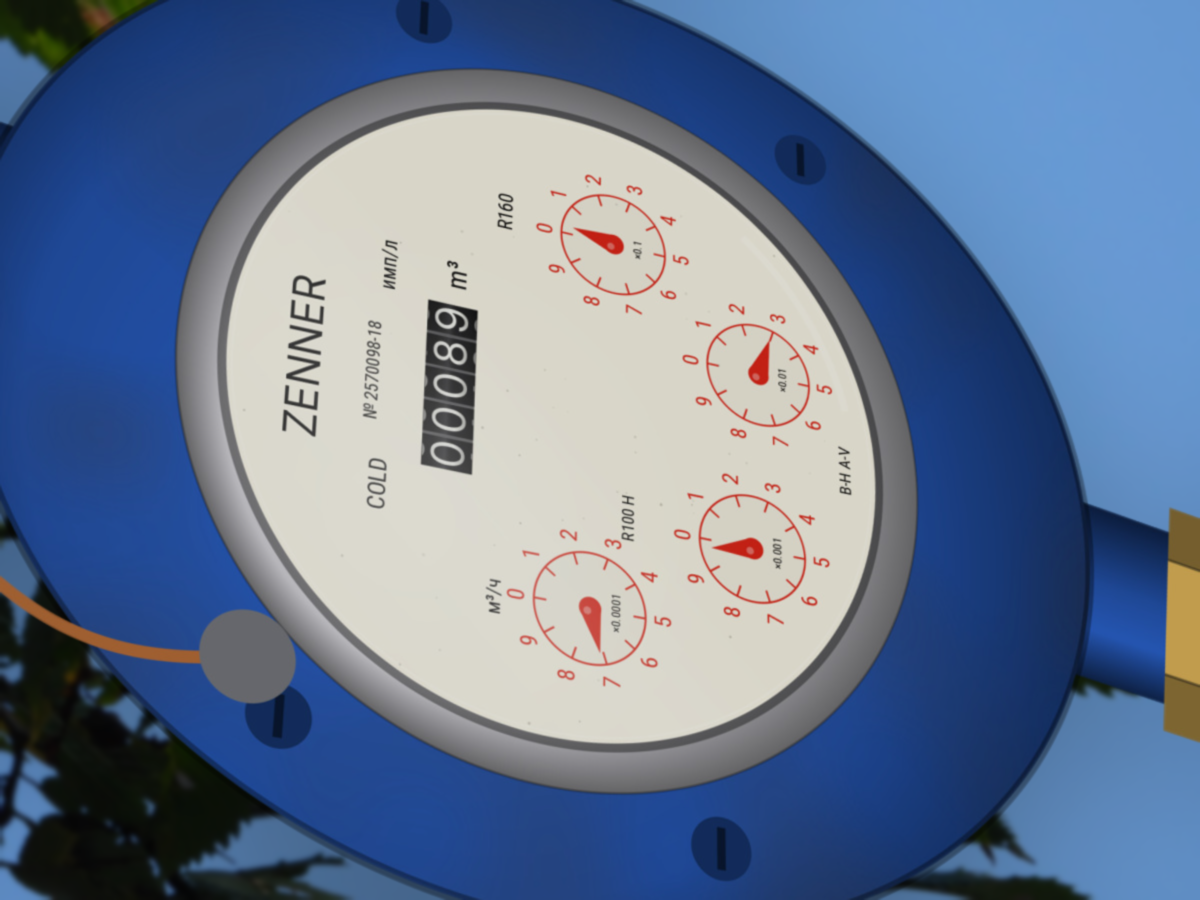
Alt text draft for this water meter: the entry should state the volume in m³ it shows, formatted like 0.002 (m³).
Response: 89.0297 (m³)
